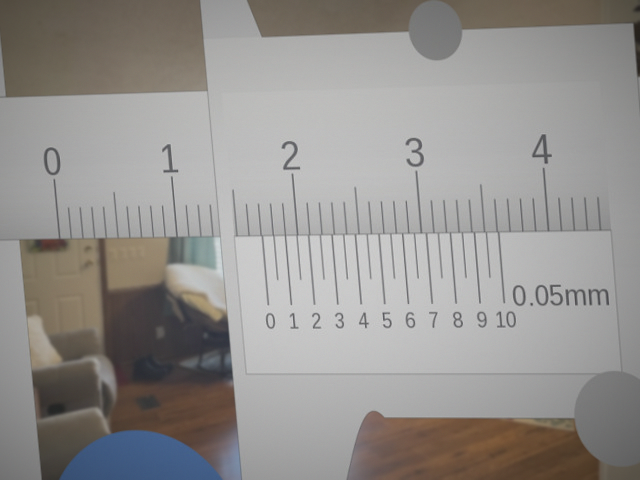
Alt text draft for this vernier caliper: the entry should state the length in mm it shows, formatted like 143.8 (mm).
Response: 17.1 (mm)
